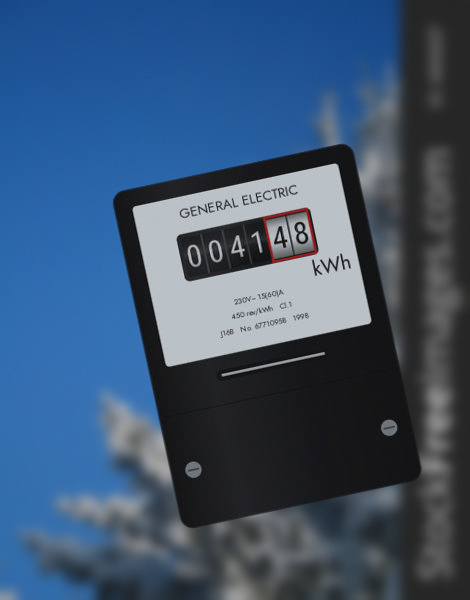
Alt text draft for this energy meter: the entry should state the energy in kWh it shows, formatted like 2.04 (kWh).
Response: 41.48 (kWh)
